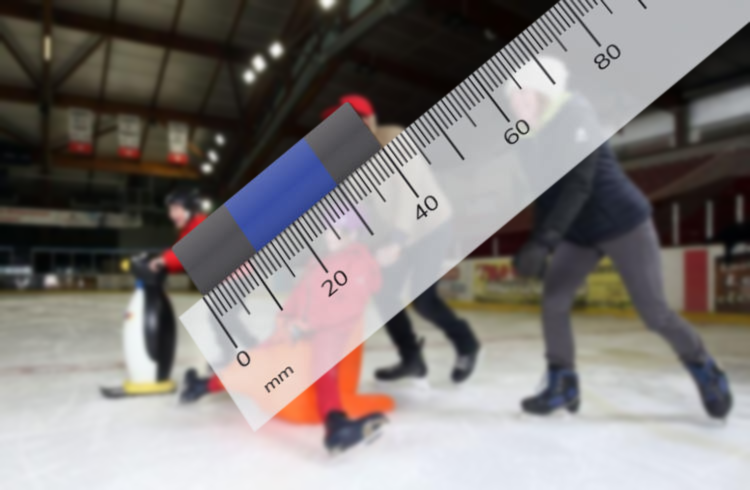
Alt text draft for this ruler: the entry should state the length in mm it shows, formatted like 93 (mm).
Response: 40 (mm)
